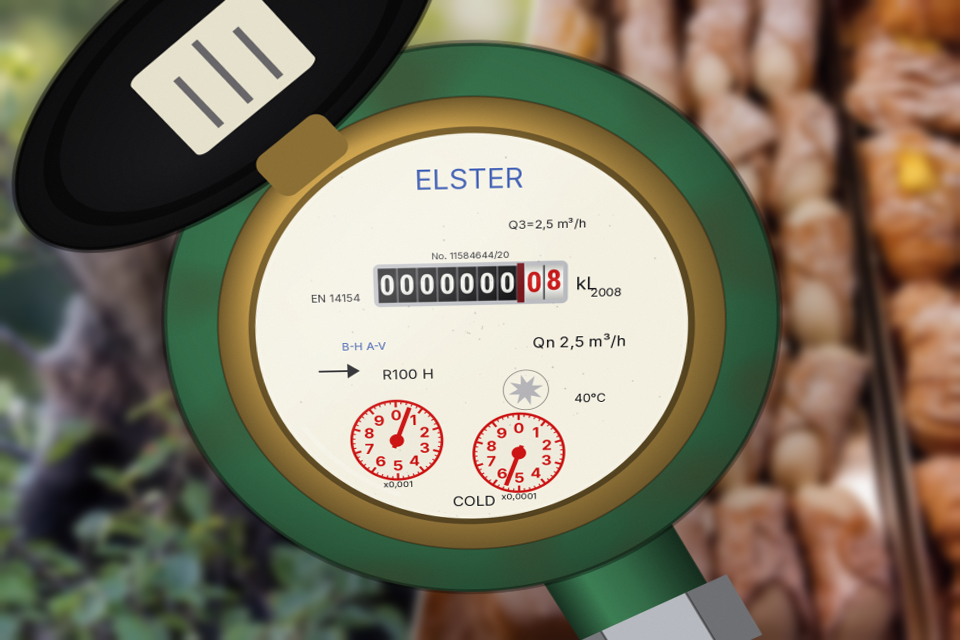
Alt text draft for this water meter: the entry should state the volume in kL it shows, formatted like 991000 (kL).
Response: 0.0805 (kL)
